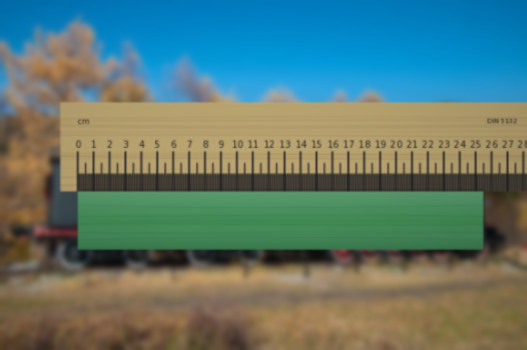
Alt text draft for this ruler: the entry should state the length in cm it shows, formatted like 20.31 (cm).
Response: 25.5 (cm)
